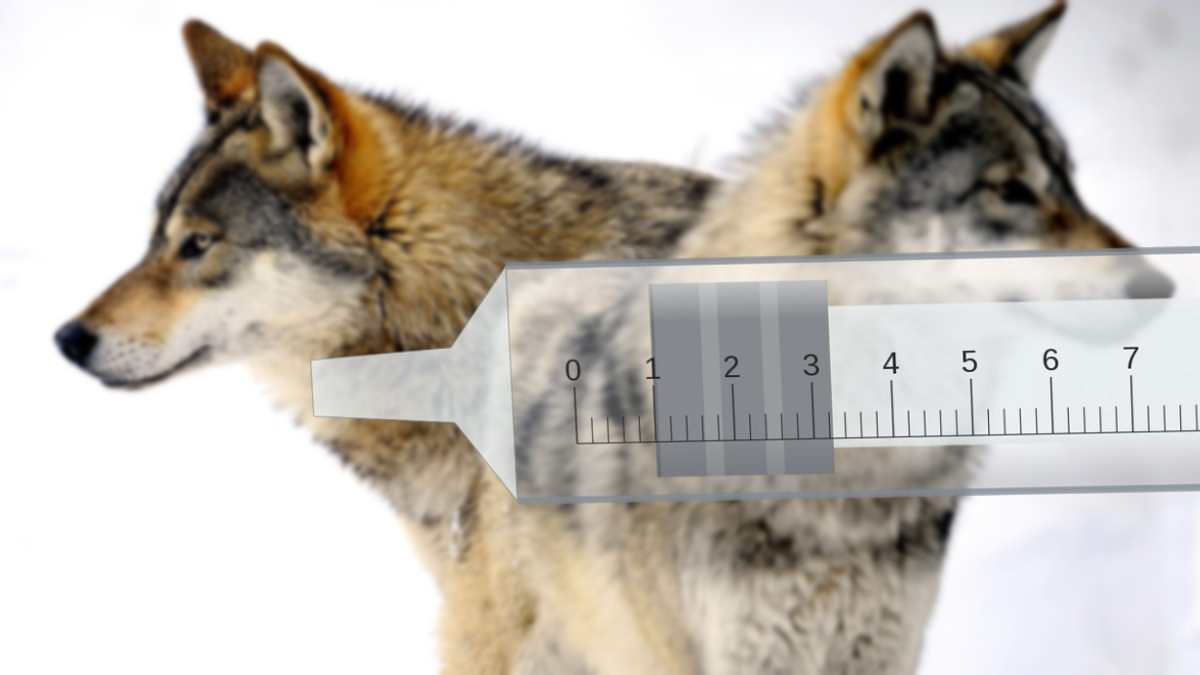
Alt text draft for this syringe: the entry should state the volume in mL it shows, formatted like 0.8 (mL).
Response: 1 (mL)
